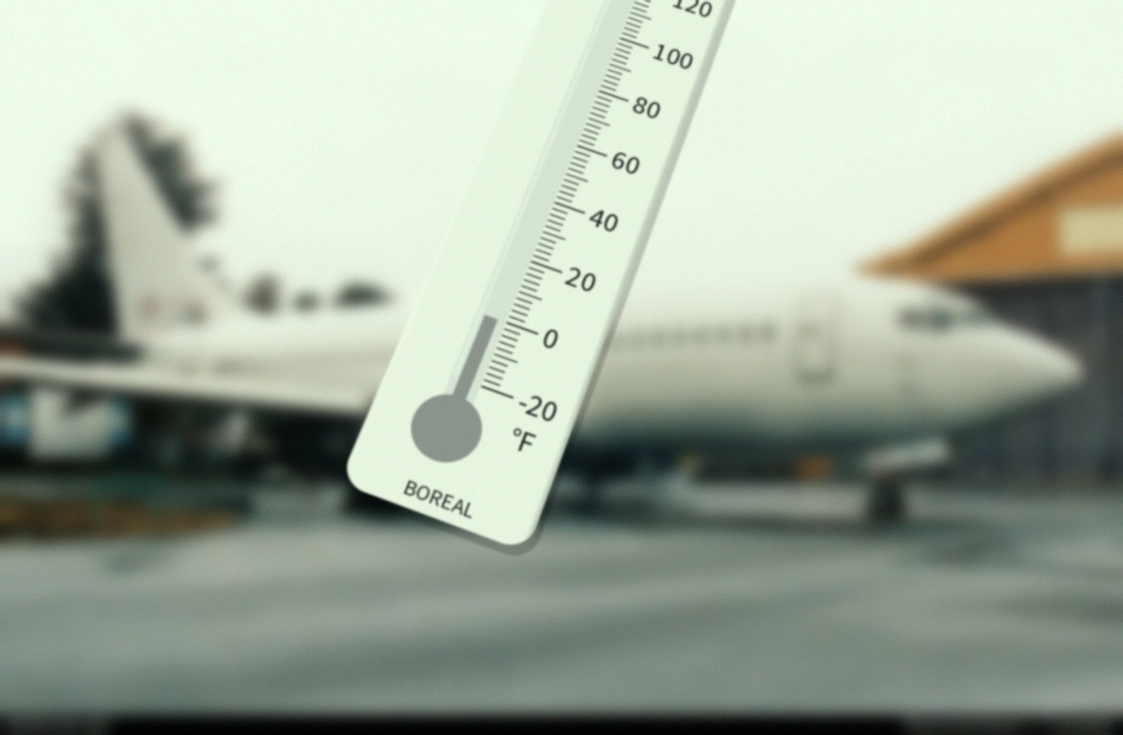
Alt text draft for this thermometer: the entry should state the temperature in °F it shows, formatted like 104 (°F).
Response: 0 (°F)
